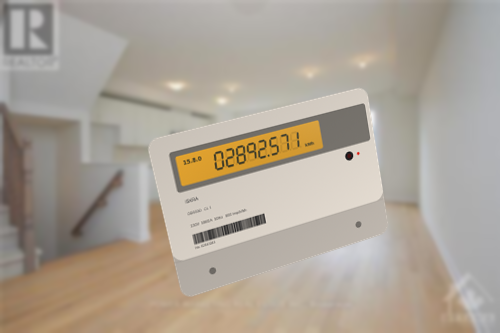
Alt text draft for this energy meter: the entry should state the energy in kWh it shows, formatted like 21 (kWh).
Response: 2892.571 (kWh)
